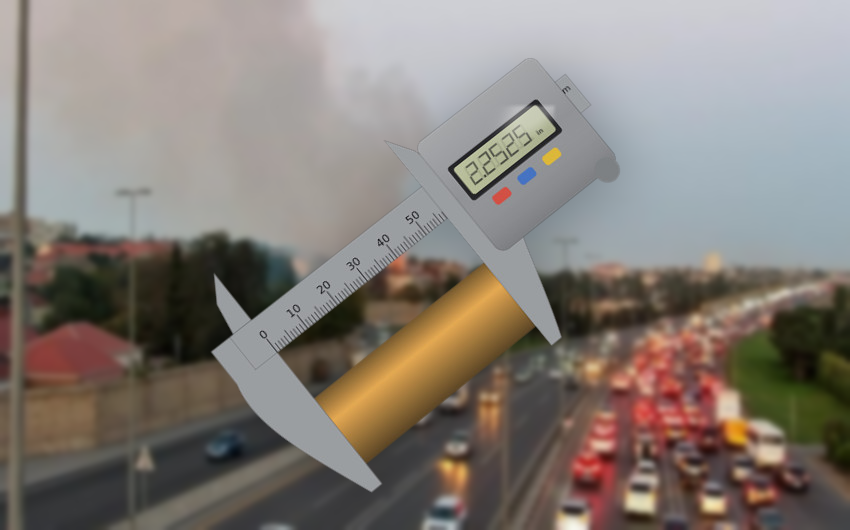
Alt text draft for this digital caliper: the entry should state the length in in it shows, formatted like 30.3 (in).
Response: 2.2525 (in)
